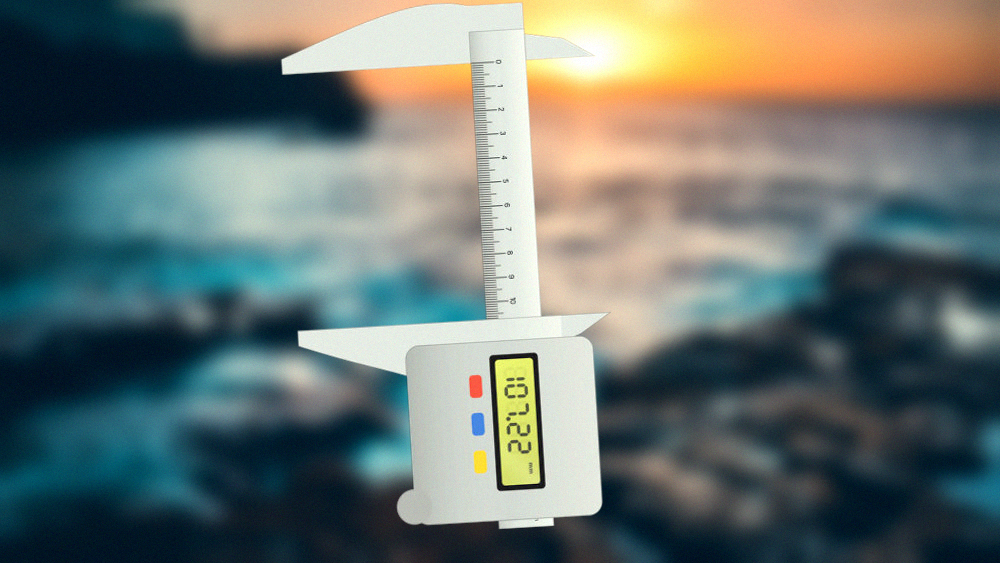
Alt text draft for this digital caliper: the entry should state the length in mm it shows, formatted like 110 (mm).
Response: 107.22 (mm)
